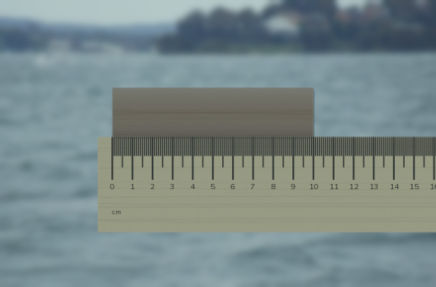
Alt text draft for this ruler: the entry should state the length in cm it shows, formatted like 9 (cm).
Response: 10 (cm)
